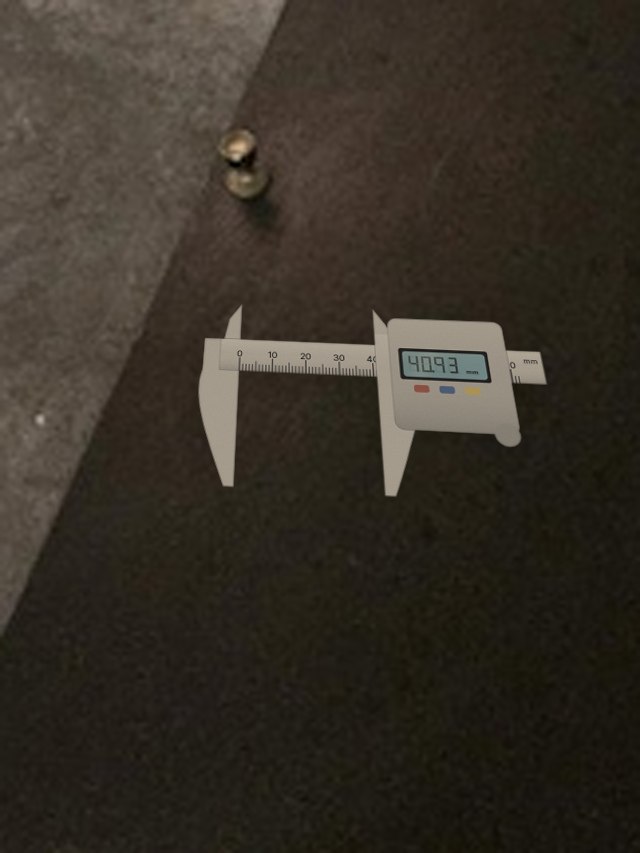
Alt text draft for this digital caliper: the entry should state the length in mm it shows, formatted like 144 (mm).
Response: 40.93 (mm)
